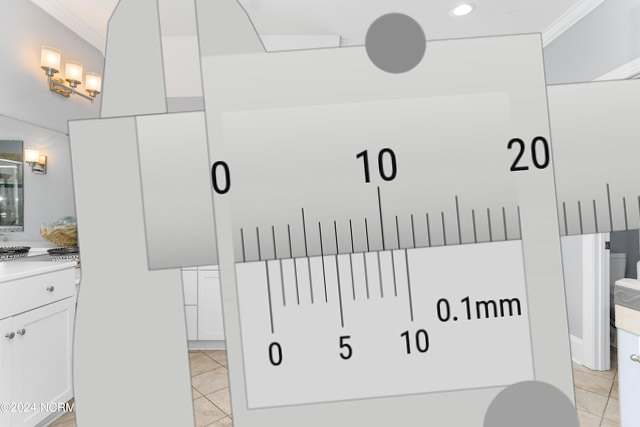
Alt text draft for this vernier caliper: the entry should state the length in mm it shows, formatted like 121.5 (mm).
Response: 2.4 (mm)
